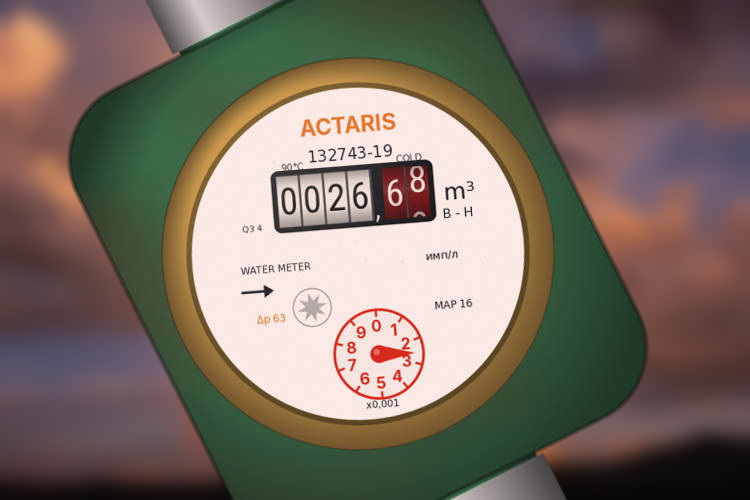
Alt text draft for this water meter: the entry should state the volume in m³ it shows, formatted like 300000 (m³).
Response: 26.682 (m³)
